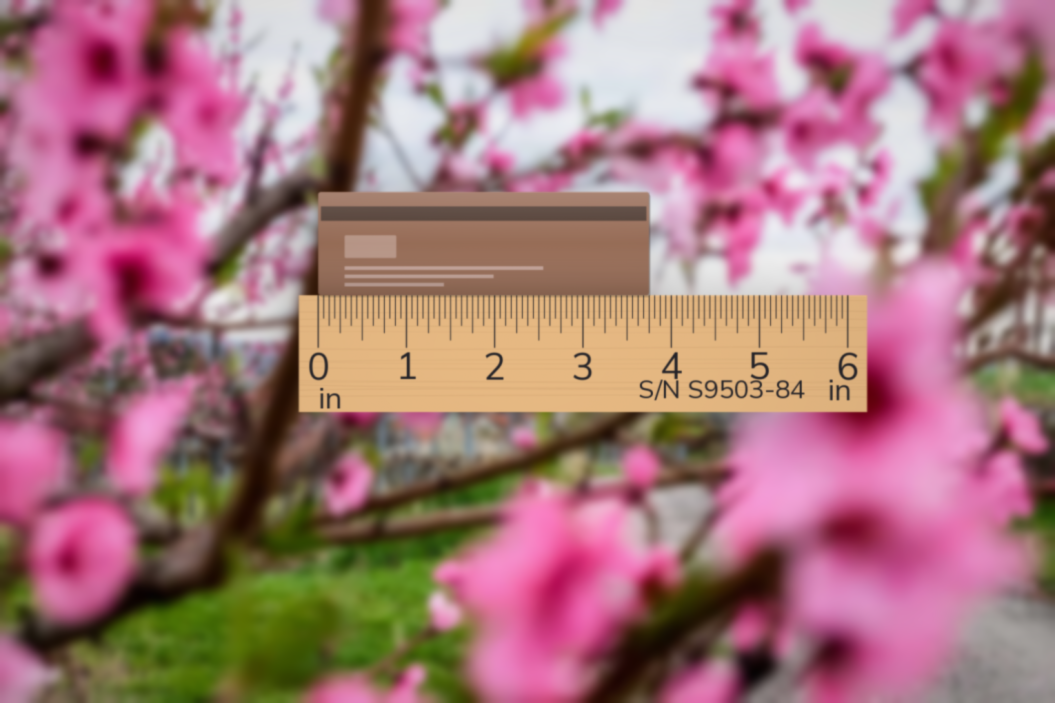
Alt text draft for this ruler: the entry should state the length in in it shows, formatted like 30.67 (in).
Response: 3.75 (in)
